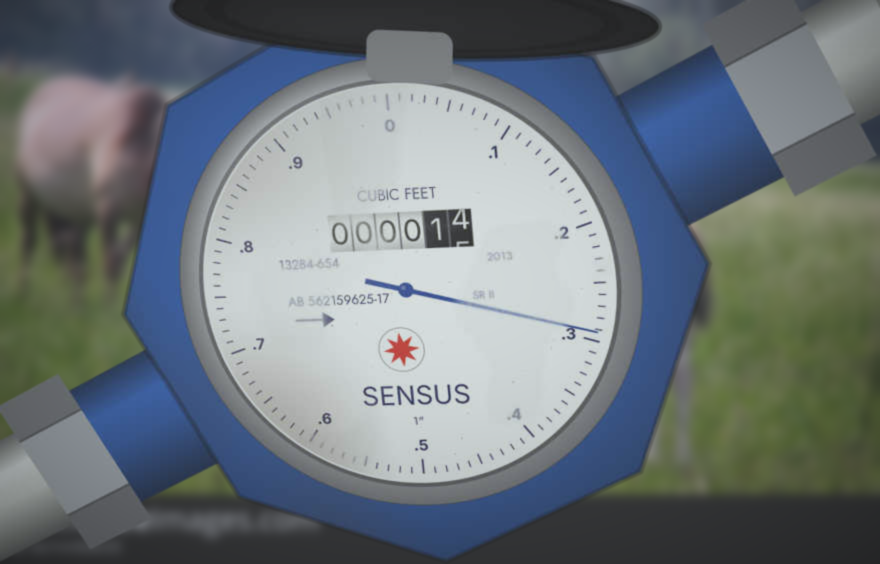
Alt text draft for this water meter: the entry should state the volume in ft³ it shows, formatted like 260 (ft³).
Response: 14.29 (ft³)
